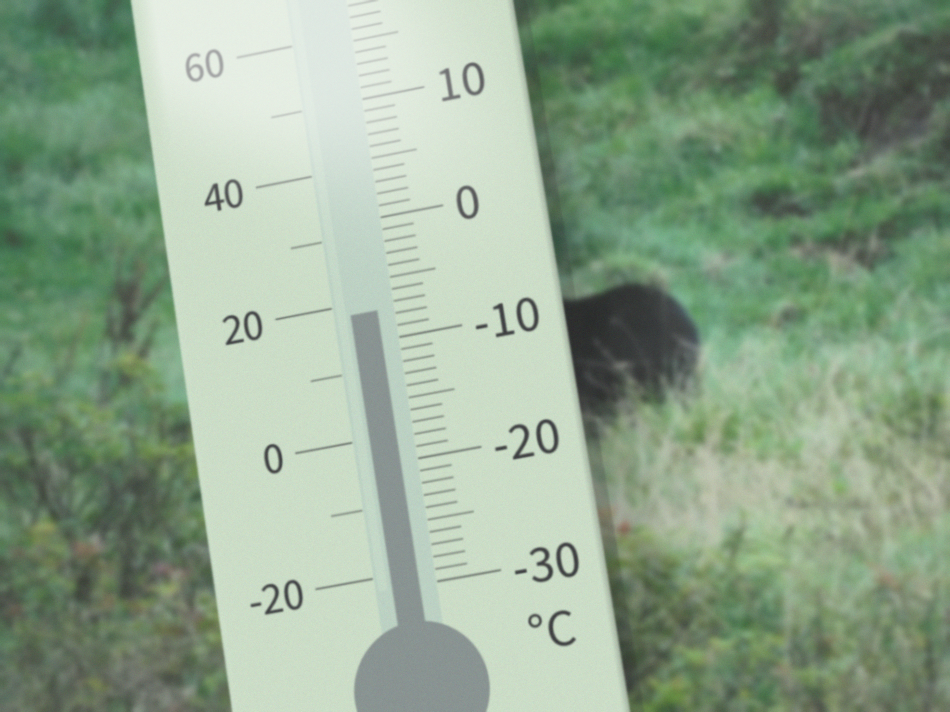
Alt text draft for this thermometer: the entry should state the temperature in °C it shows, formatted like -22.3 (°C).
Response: -7.5 (°C)
